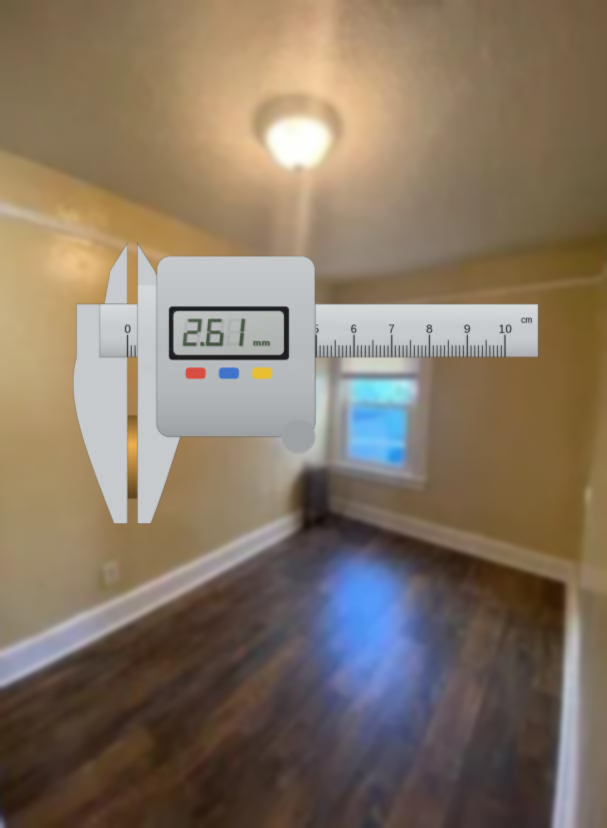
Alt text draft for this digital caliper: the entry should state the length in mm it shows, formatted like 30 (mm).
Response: 2.61 (mm)
